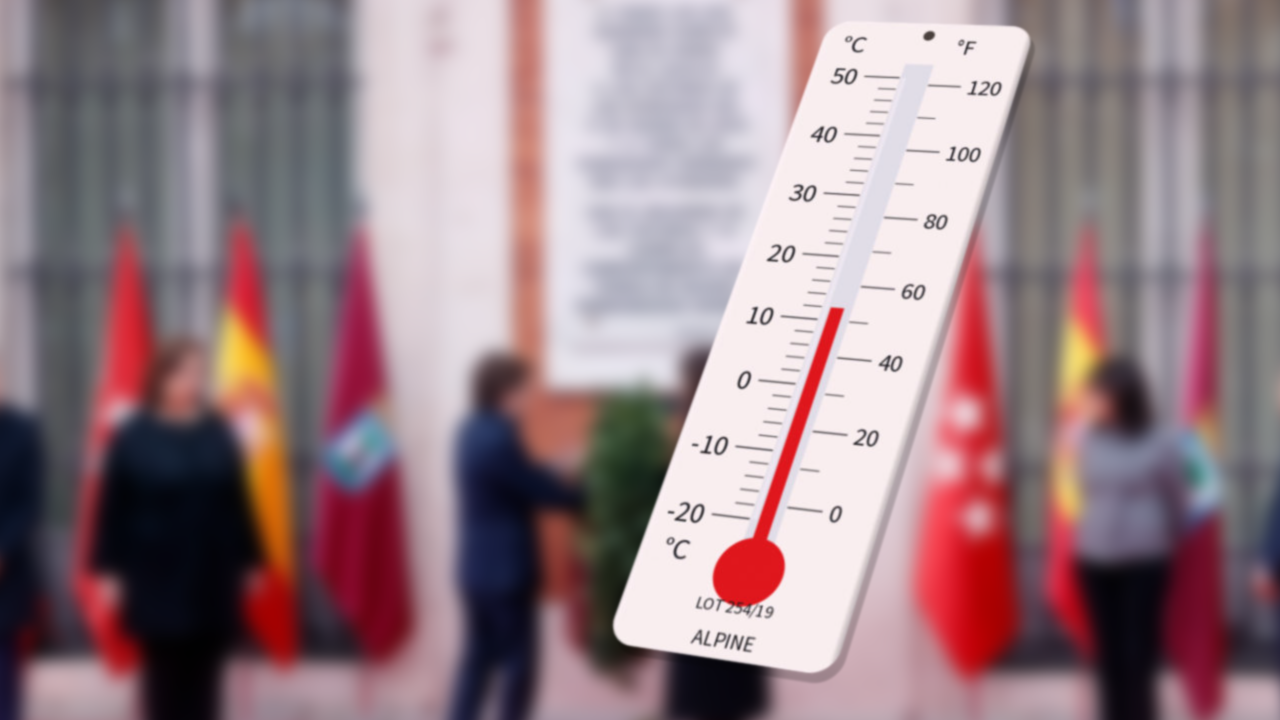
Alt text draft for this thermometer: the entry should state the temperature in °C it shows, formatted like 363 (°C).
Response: 12 (°C)
